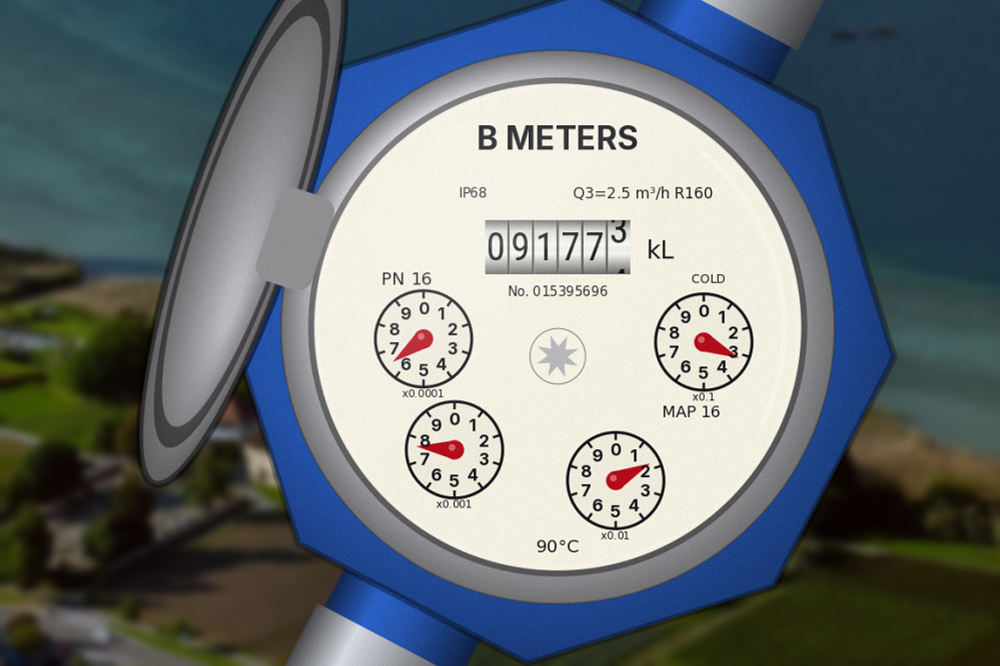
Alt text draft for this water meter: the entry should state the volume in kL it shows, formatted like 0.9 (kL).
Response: 91773.3176 (kL)
